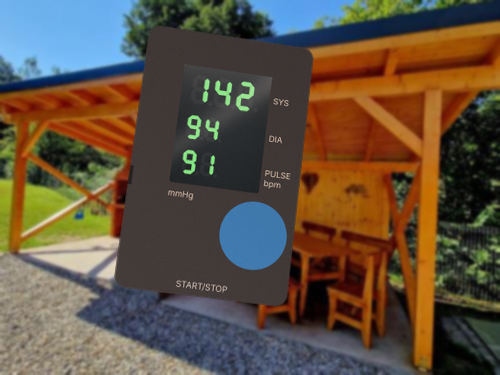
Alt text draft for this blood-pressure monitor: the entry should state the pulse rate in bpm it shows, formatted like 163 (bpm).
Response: 91 (bpm)
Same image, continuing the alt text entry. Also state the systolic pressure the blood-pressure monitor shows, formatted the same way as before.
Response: 142 (mmHg)
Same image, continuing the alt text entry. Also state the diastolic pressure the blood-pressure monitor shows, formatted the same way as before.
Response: 94 (mmHg)
